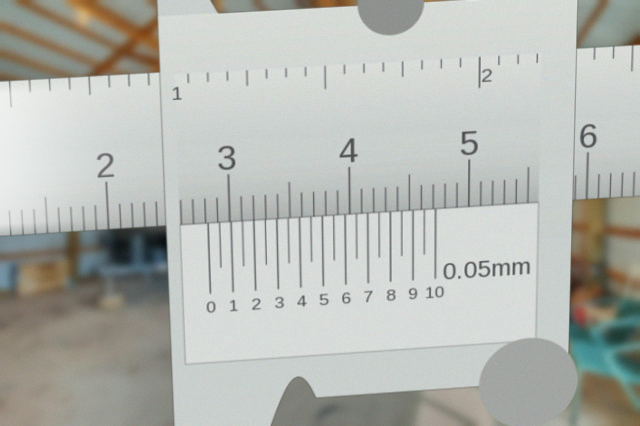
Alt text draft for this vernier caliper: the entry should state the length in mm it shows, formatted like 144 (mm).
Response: 28.2 (mm)
